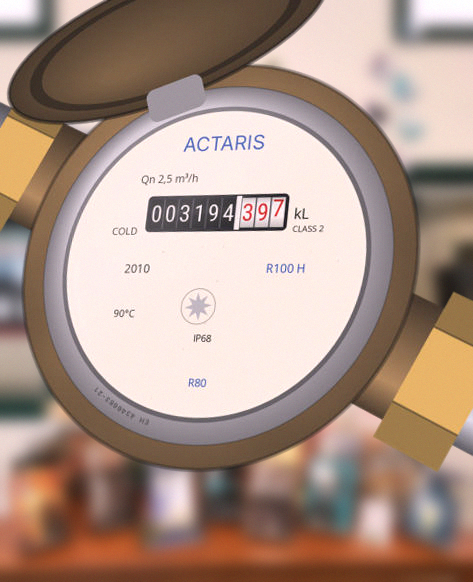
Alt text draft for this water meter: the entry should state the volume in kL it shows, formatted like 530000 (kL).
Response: 3194.397 (kL)
